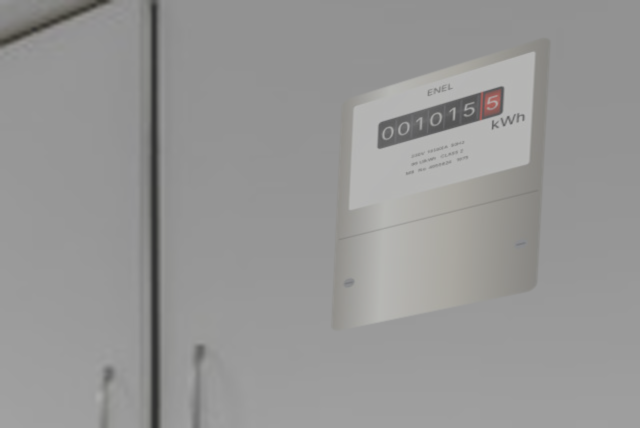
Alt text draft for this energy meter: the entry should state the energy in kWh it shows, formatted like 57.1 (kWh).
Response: 1015.5 (kWh)
